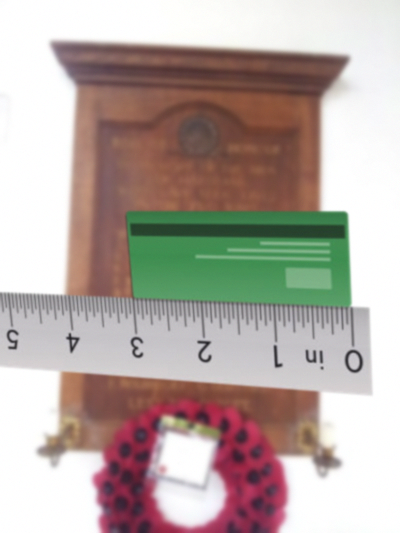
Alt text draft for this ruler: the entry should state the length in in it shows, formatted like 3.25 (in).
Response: 3 (in)
